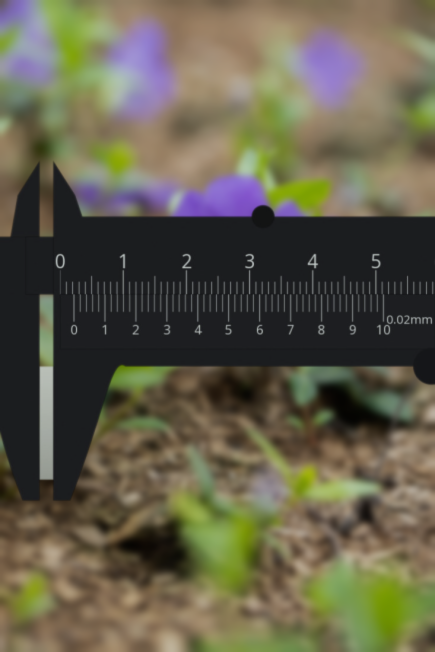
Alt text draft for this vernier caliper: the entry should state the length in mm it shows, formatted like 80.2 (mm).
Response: 2.2 (mm)
